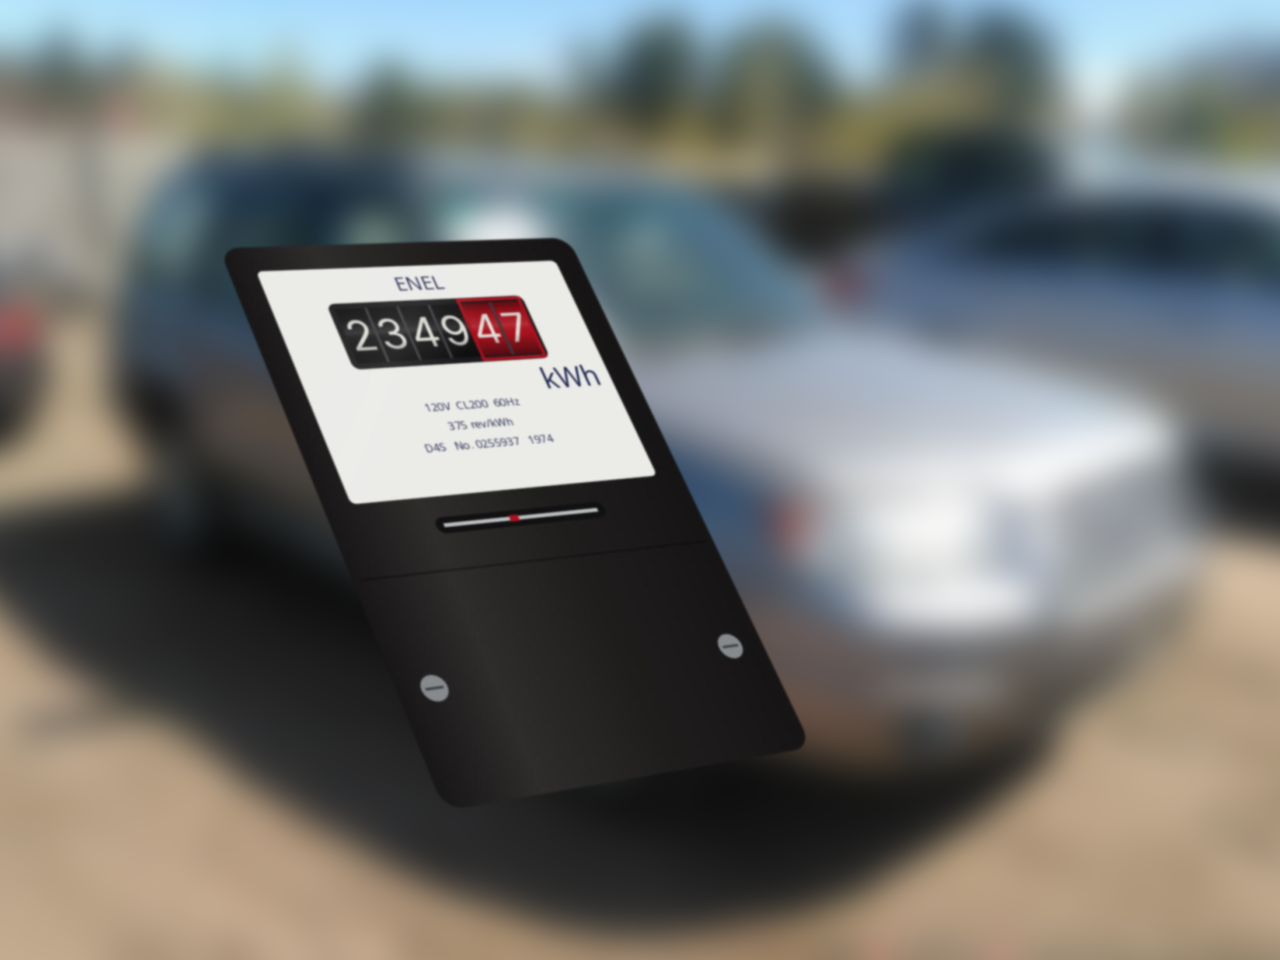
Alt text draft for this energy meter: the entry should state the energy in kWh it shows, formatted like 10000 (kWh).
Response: 2349.47 (kWh)
